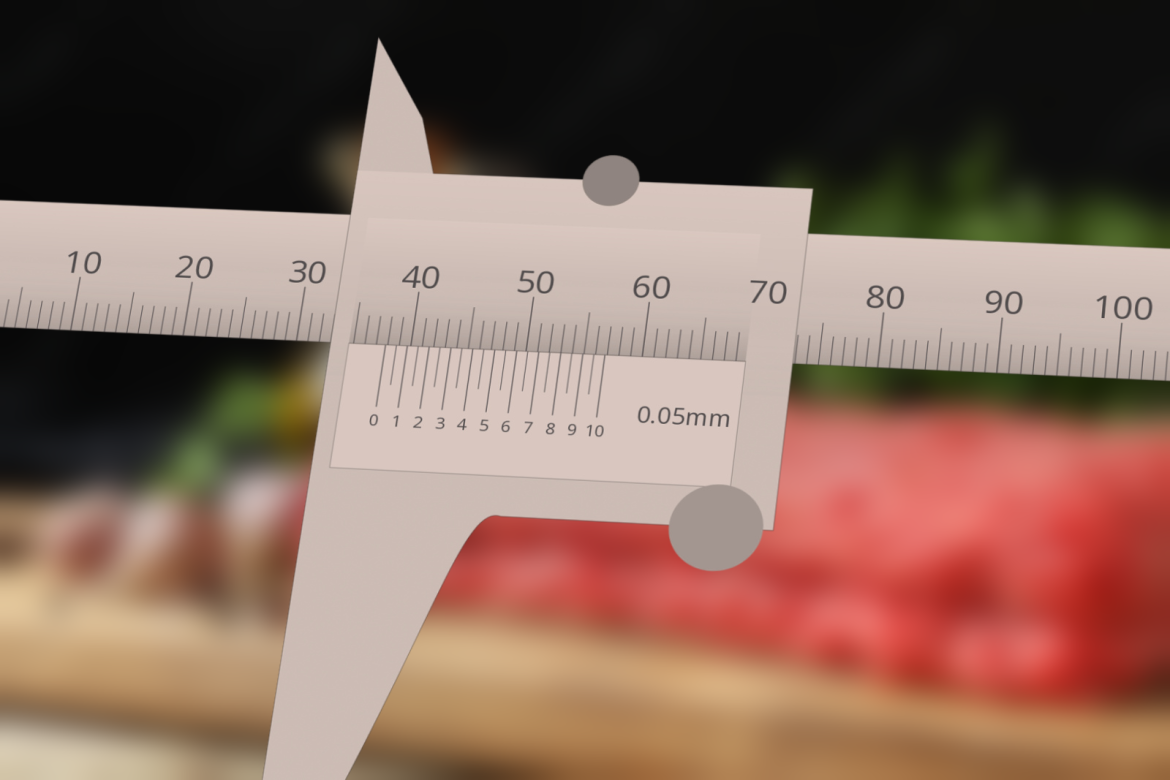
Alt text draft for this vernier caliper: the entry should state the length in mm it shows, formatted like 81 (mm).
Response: 37.8 (mm)
